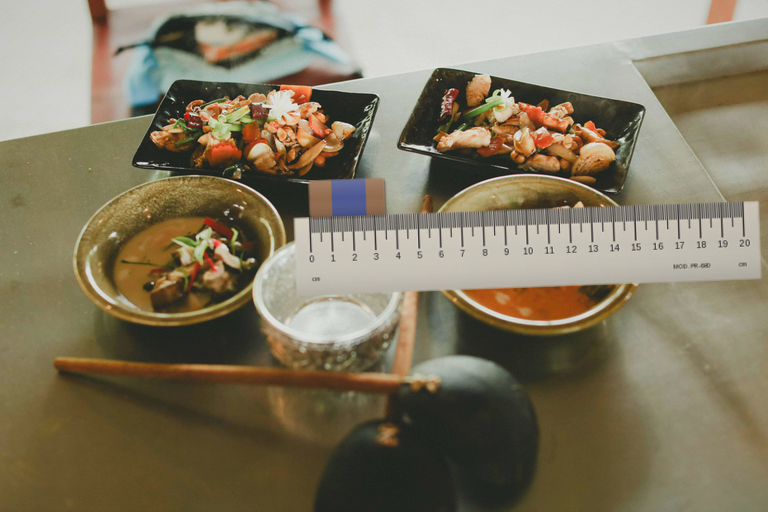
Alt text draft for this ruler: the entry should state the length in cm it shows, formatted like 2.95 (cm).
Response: 3.5 (cm)
